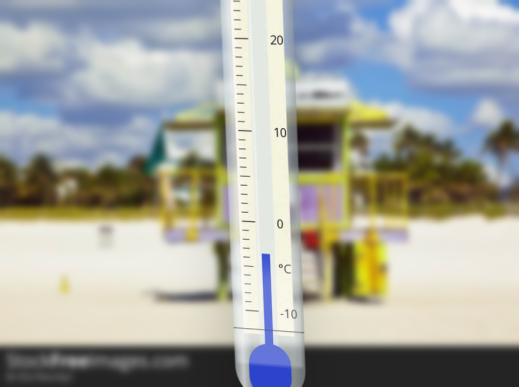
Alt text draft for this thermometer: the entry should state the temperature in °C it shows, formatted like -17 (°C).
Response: -3.5 (°C)
